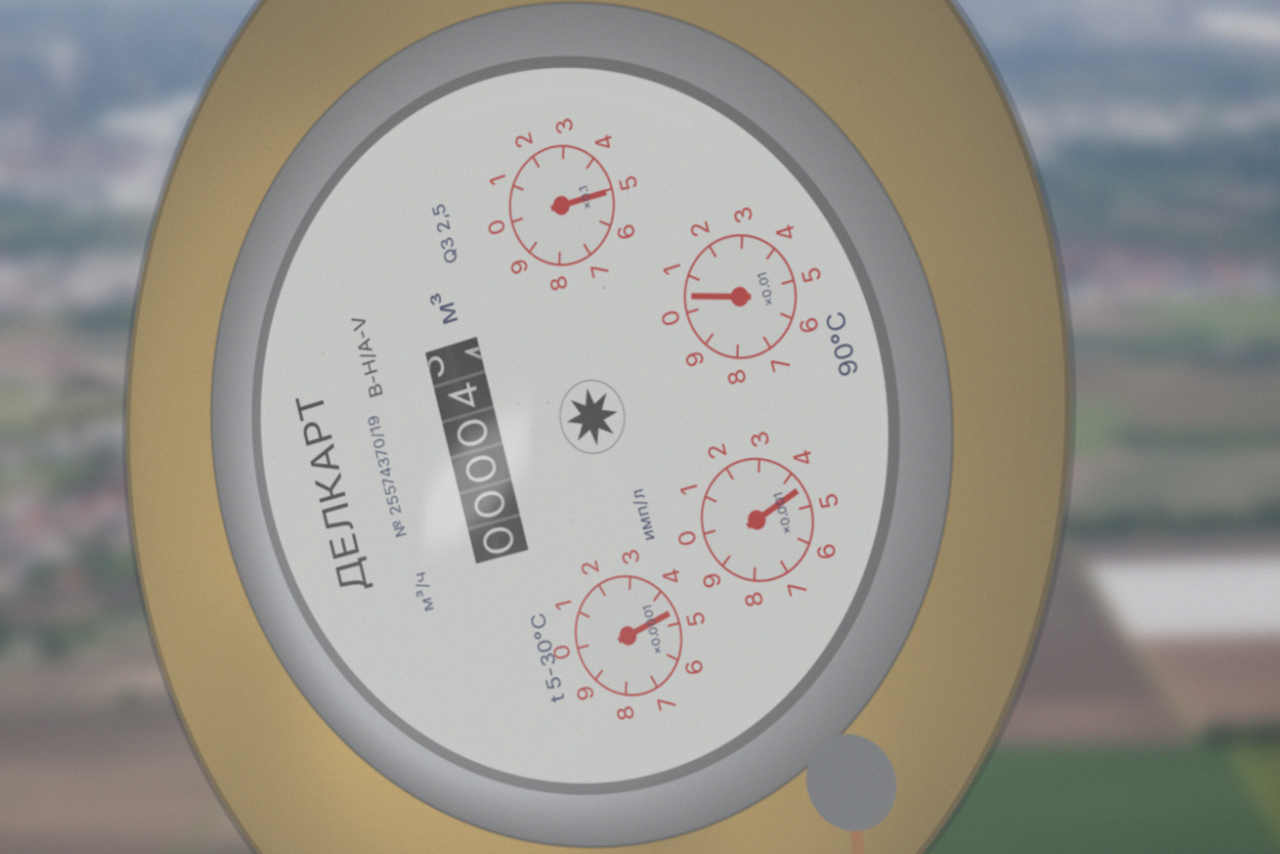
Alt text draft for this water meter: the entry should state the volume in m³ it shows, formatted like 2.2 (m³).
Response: 43.5044 (m³)
